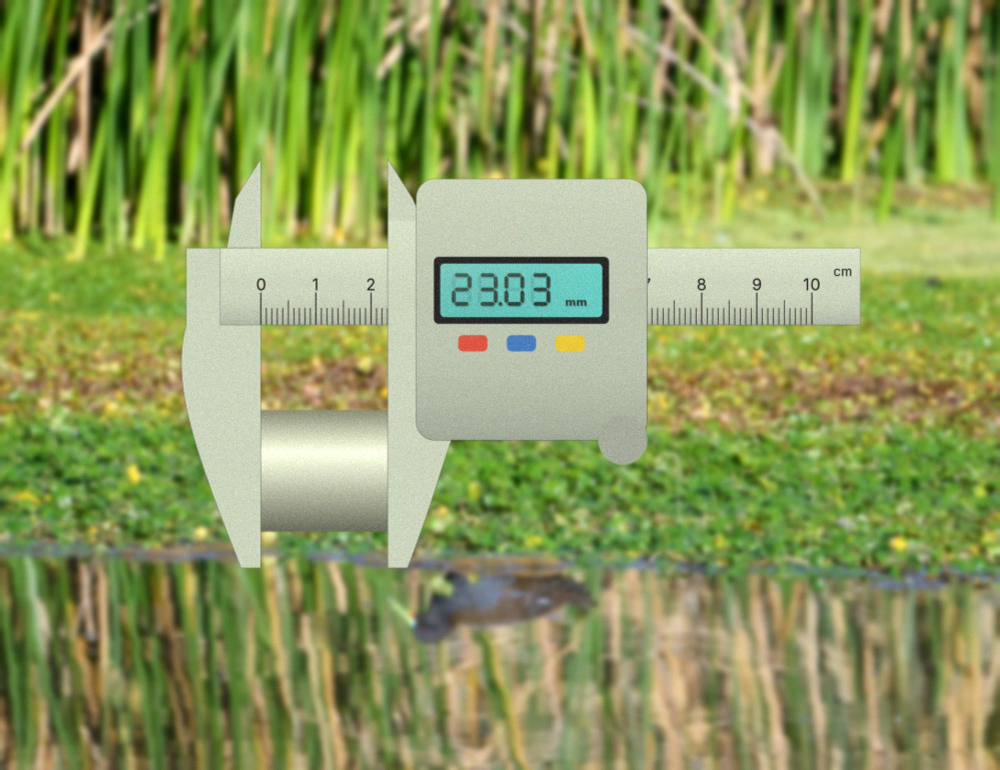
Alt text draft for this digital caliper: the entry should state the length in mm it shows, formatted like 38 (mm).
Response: 23.03 (mm)
